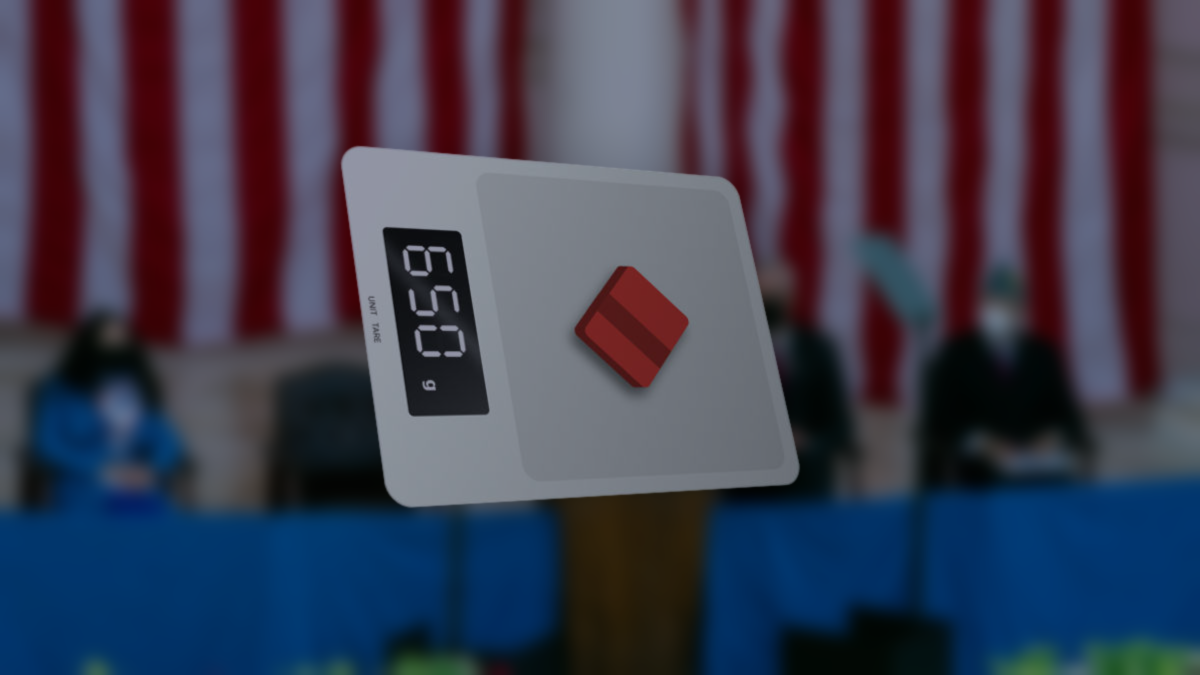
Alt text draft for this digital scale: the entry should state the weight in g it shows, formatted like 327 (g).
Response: 650 (g)
